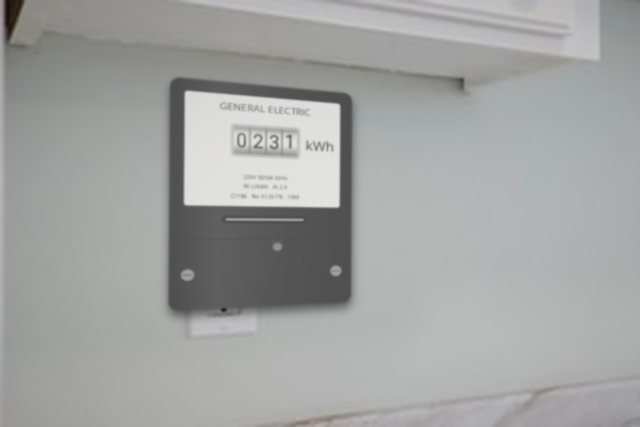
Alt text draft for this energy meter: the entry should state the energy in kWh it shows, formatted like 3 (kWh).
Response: 231 (kWh)
